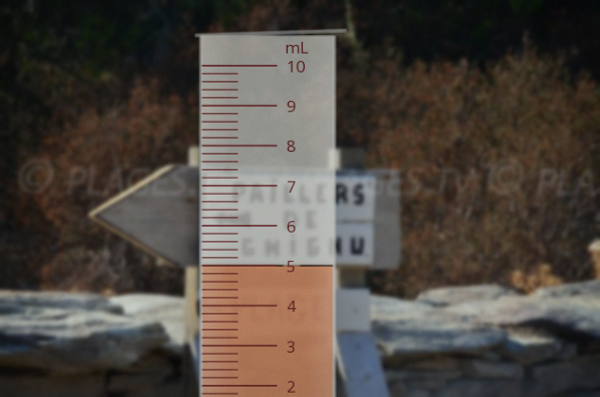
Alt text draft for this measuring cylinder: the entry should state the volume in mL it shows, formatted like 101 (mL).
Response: 5 (mL)
